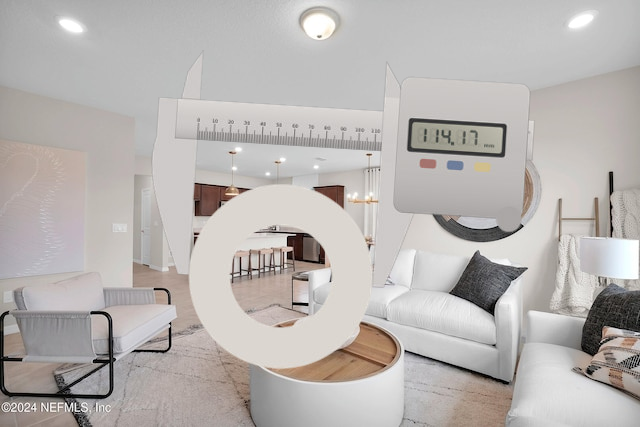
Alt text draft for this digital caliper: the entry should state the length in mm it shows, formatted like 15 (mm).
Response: 114.17 (mm)
